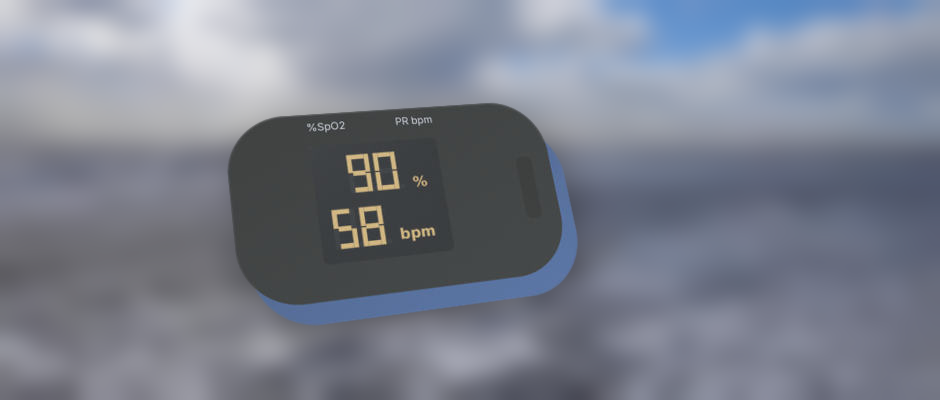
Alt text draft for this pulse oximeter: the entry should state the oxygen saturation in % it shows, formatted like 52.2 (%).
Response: 90 (%)
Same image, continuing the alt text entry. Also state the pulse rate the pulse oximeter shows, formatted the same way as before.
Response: 58 (bpm)
